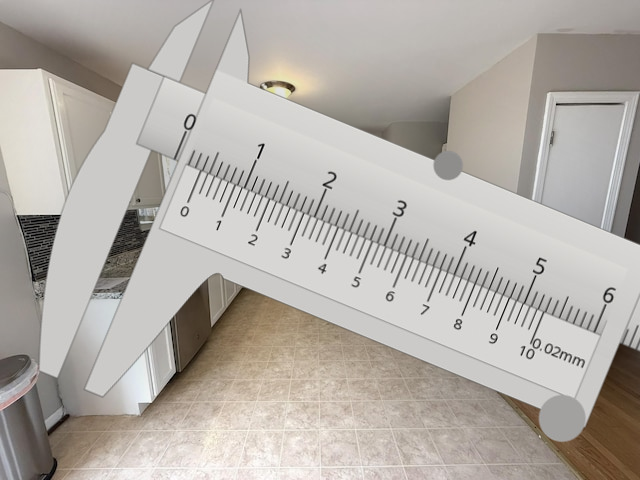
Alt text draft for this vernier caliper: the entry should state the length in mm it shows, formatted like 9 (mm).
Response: 3.8 (mm)
